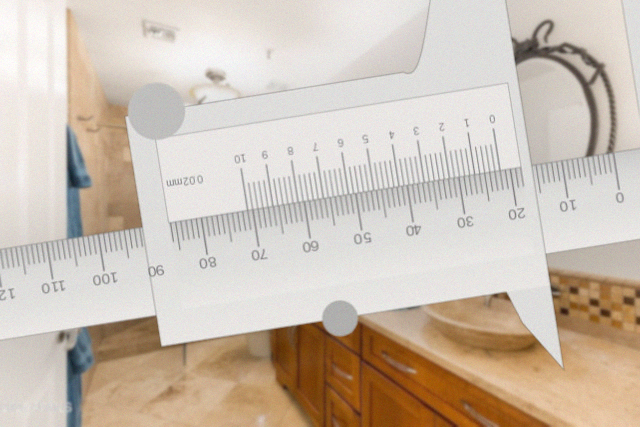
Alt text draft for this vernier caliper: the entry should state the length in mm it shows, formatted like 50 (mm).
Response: 22.0 (mm)
